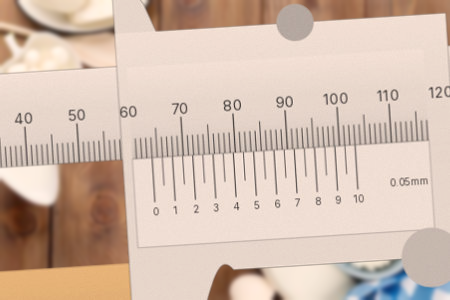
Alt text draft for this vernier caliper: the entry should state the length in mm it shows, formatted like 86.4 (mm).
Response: 64.0 (mm)
